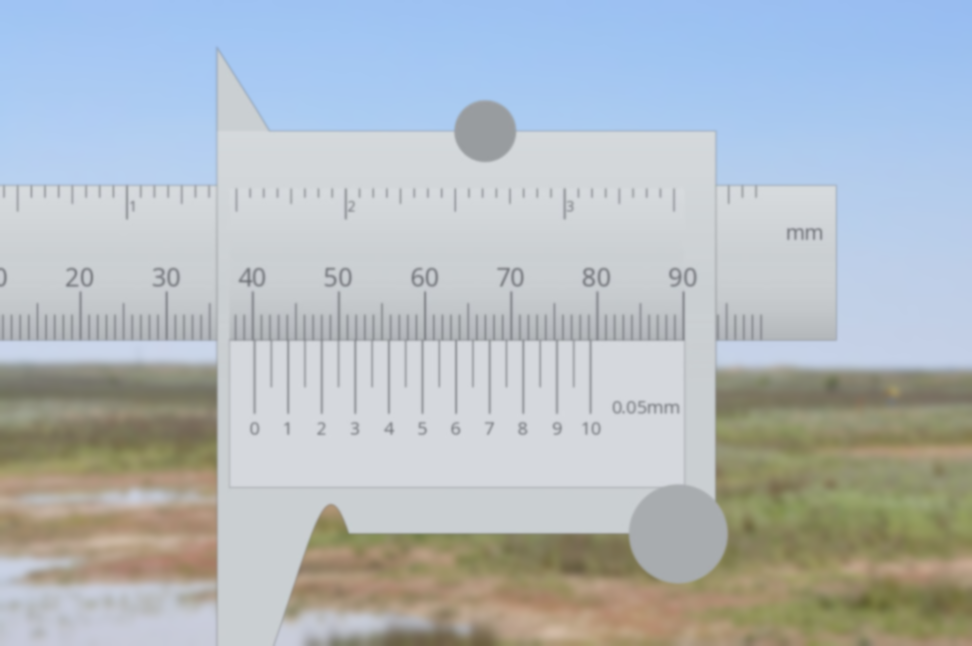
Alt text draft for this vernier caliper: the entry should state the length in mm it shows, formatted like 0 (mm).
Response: 40.2 (mm)
